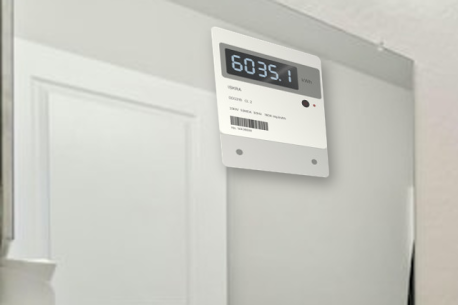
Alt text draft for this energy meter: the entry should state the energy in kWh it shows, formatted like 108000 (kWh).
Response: 6035.1 (kWh)
